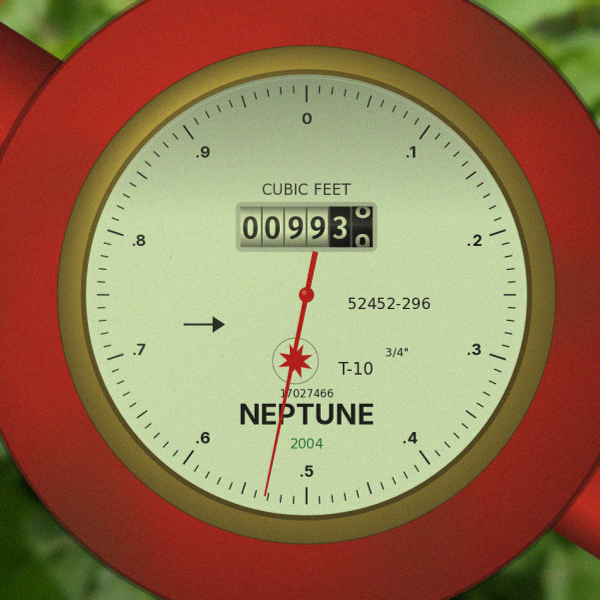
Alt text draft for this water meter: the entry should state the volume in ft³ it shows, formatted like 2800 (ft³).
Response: 9938.53 (ft³)
